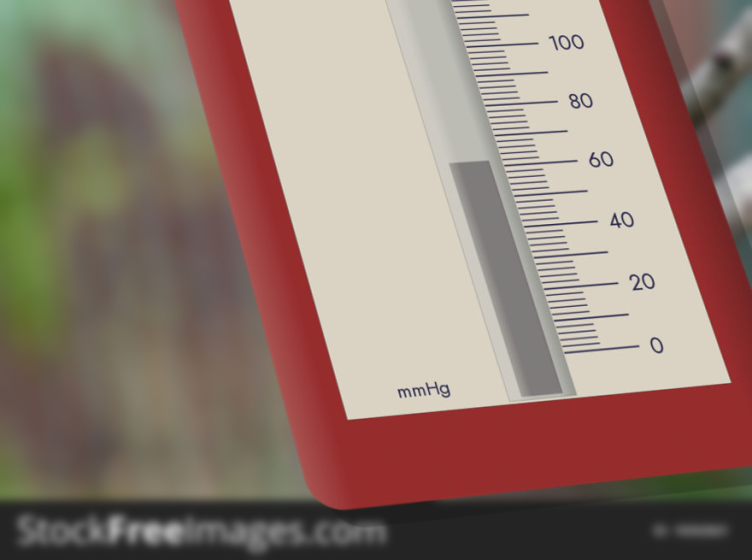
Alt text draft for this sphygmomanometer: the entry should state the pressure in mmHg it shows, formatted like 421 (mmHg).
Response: 62 (mmHg)
